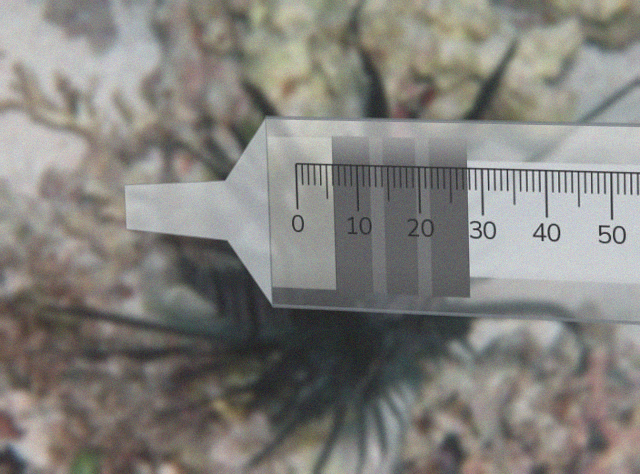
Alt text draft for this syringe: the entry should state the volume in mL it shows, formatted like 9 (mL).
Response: 6 (mL)
